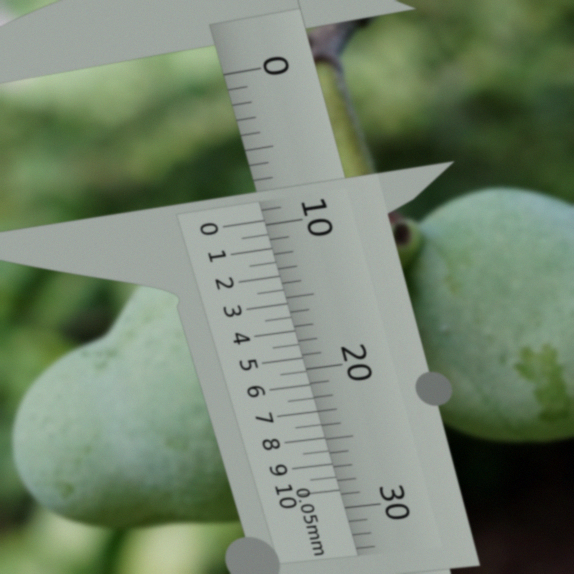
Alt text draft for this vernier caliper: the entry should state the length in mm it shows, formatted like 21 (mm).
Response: 9.7 (mm)
